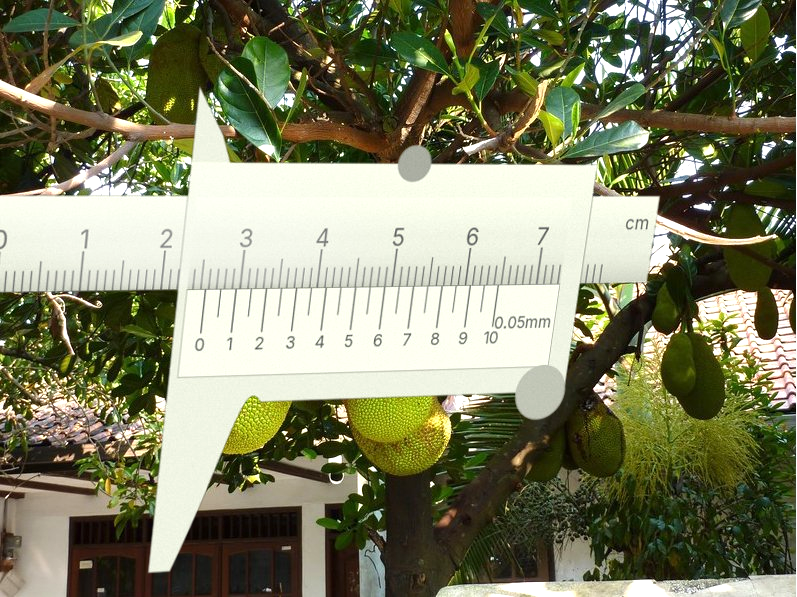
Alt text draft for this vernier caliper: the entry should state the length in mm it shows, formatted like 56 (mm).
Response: 25.6 (mm)
